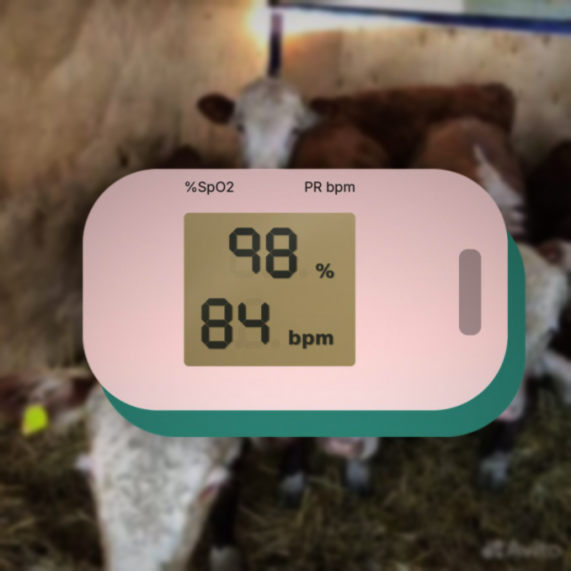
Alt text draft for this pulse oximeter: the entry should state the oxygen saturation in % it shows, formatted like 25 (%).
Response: 98 (%)
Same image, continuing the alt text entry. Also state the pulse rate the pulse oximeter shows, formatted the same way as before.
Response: 84 (bpm)
